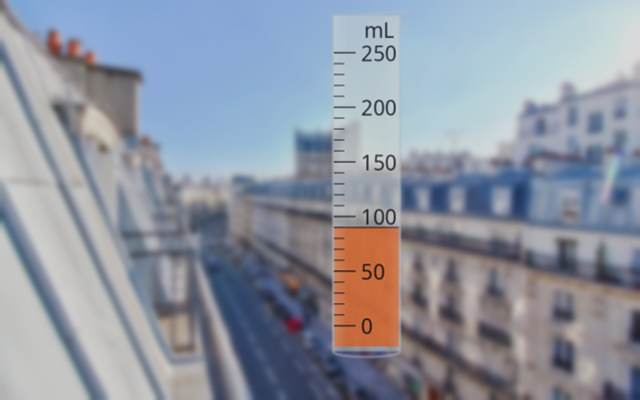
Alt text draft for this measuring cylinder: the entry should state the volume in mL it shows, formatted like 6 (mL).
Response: 90 (mL)
